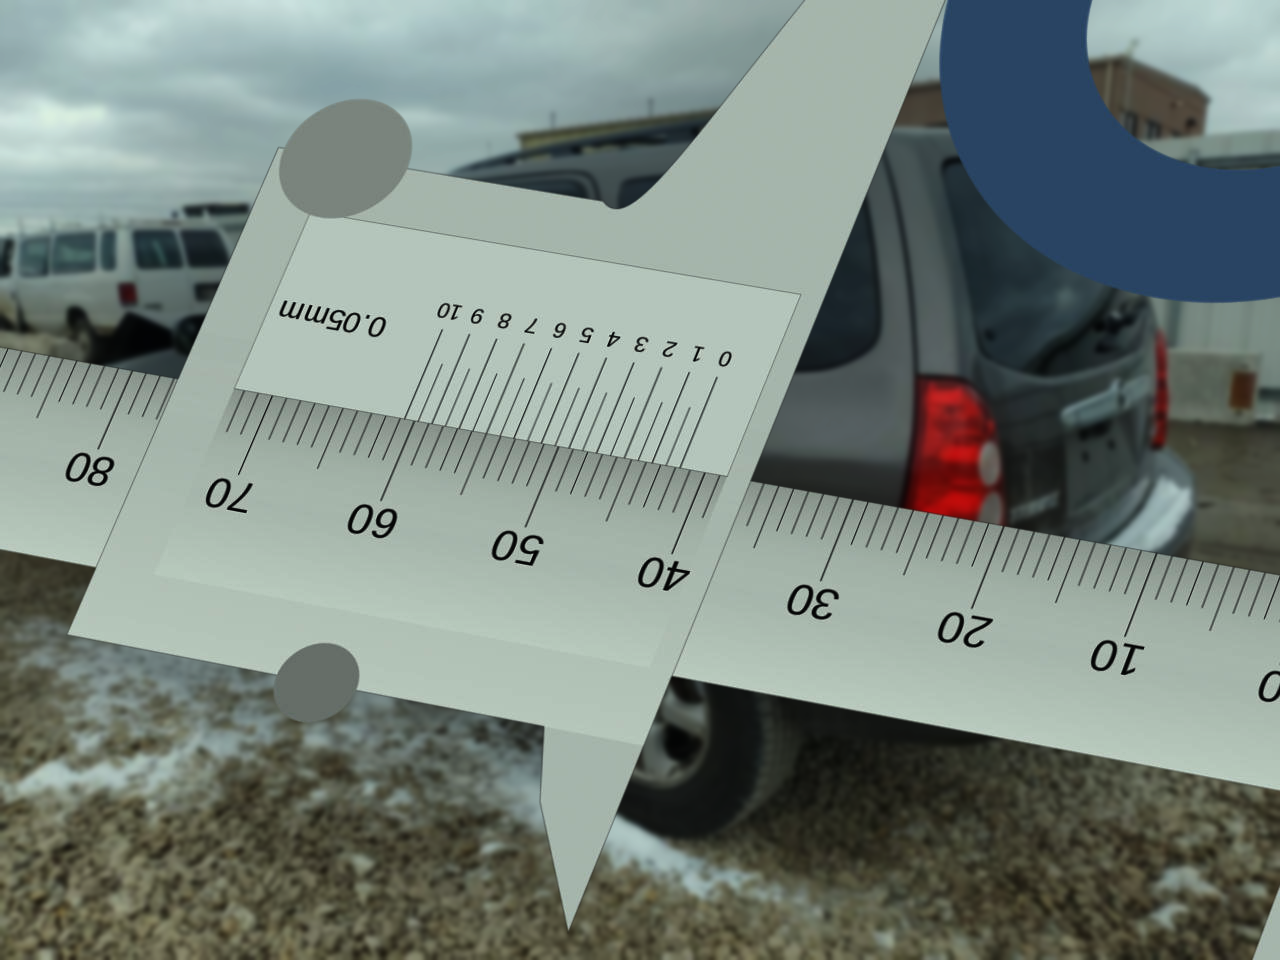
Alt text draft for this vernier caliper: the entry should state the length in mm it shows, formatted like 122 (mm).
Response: 41.7 (mm)
